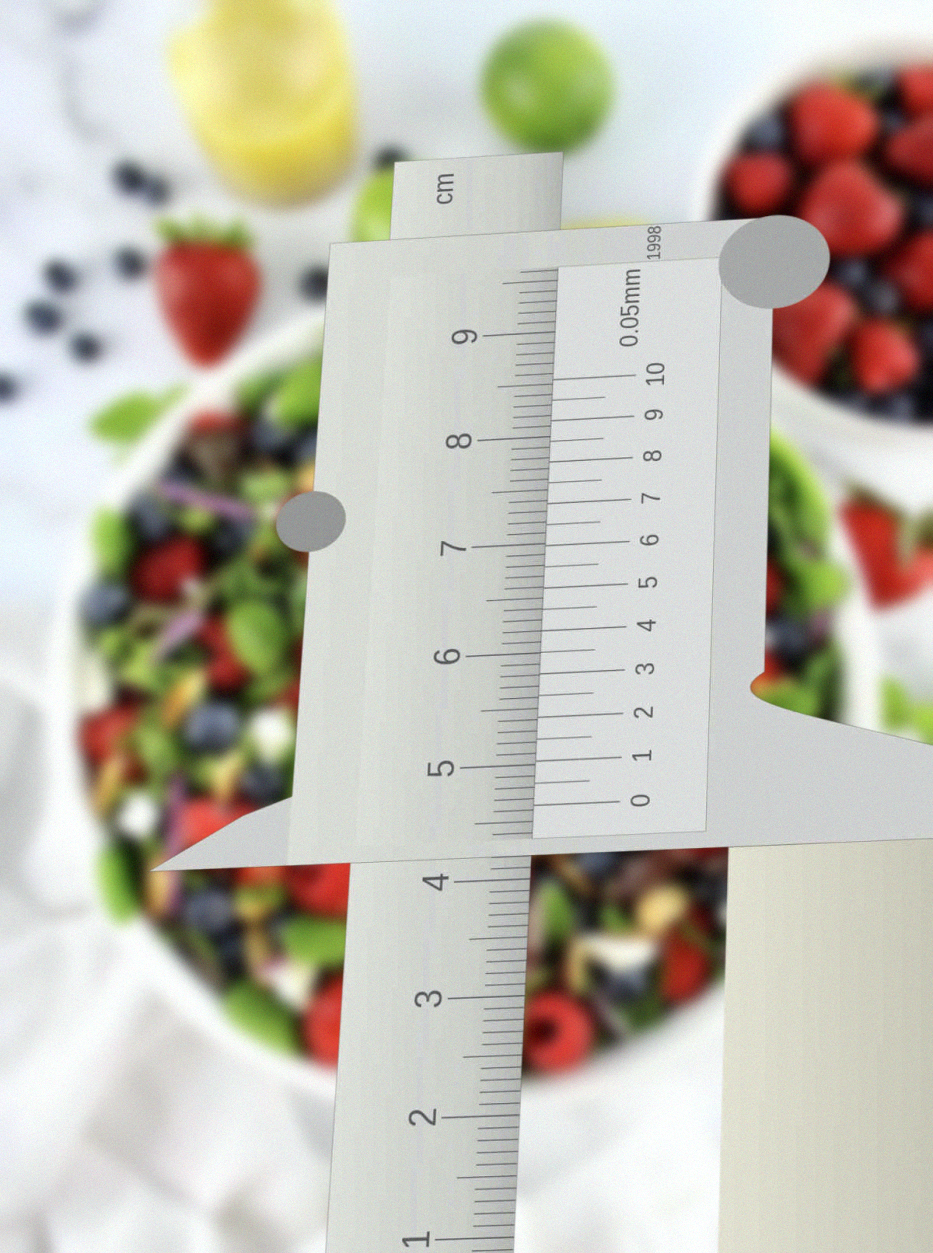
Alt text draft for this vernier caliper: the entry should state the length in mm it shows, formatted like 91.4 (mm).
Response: 46.4 (mm)
